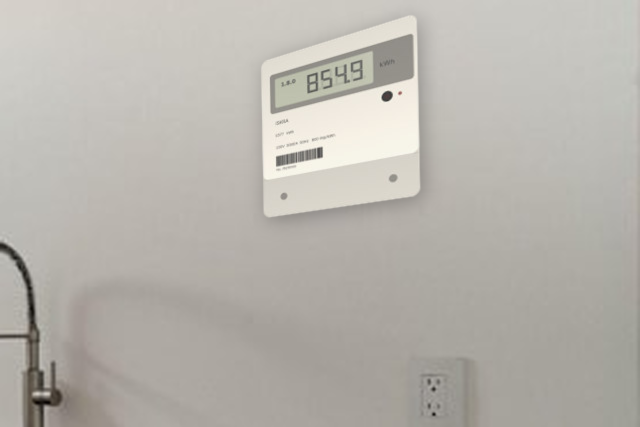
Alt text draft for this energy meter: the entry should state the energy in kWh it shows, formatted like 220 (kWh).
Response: 854.9 (kWh)
